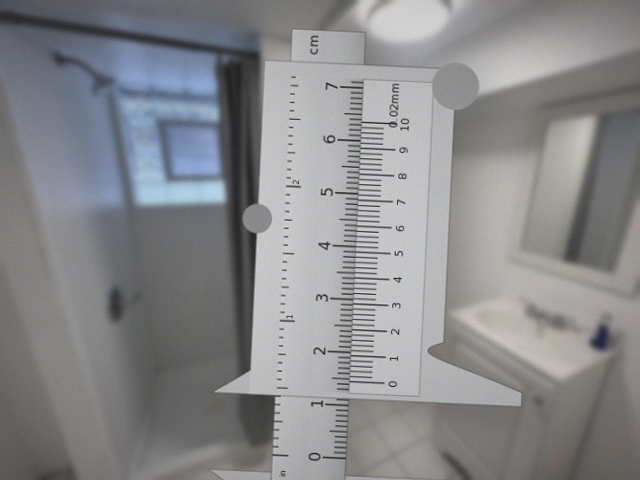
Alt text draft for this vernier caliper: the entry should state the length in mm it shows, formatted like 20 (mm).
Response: 14.5 (mm)
